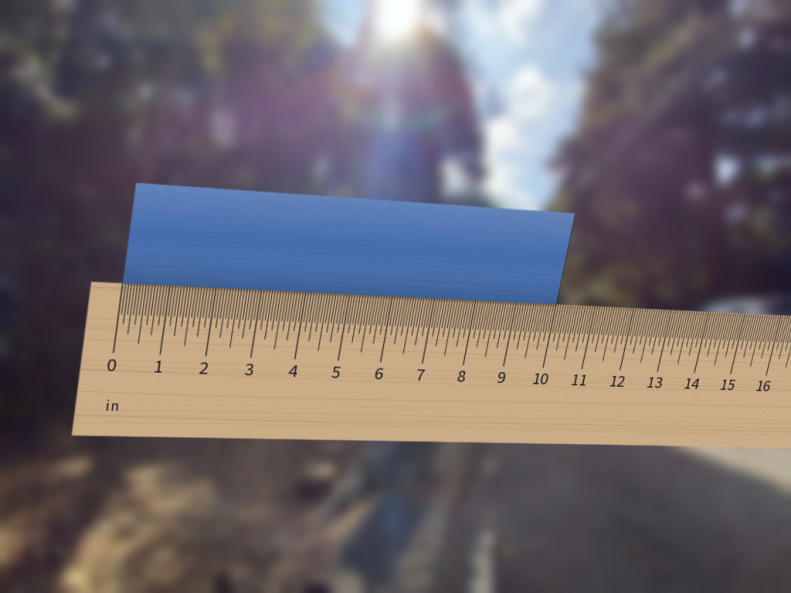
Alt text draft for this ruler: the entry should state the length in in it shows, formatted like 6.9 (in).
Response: 10 (in)
